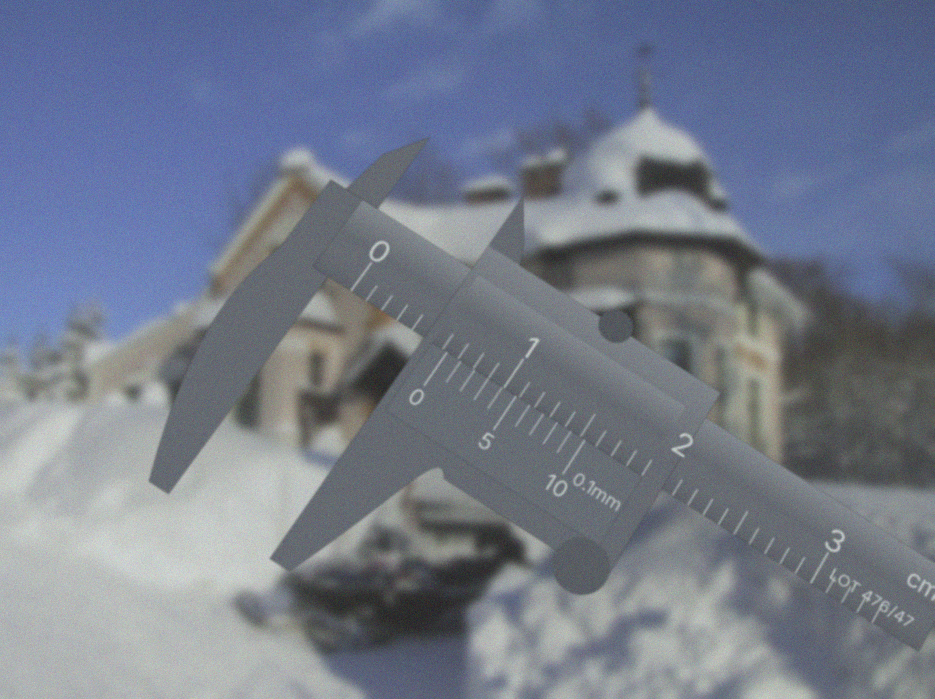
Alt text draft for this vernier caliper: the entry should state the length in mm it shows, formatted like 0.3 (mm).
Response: 6.3 (mm)
